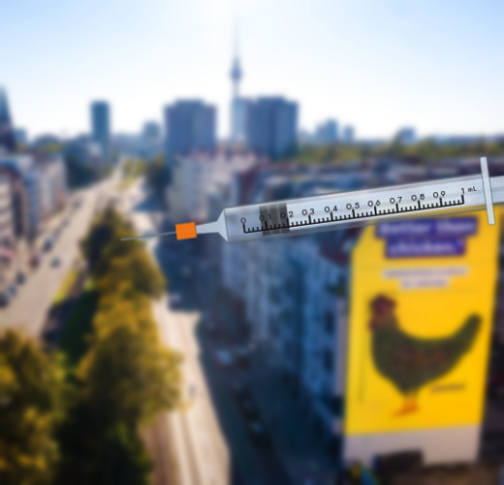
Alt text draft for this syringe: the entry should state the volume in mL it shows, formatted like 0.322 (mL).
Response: 0.08 (mL)
